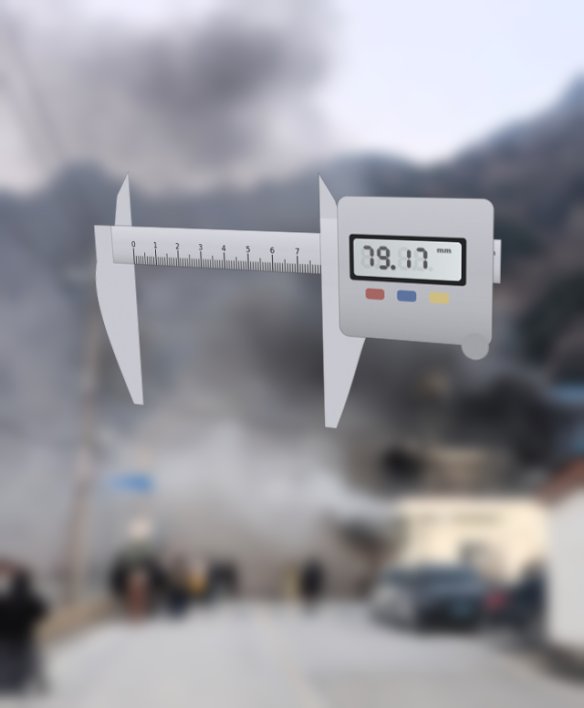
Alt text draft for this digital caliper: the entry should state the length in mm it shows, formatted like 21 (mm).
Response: 79.17 (mm)
